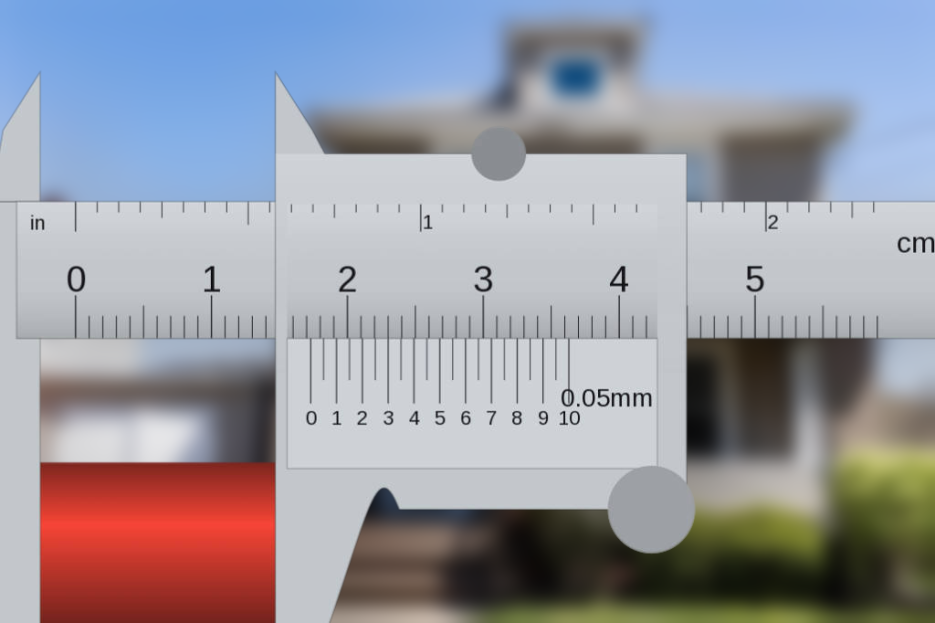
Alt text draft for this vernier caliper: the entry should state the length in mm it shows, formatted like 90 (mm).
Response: 17.3 (mm)
